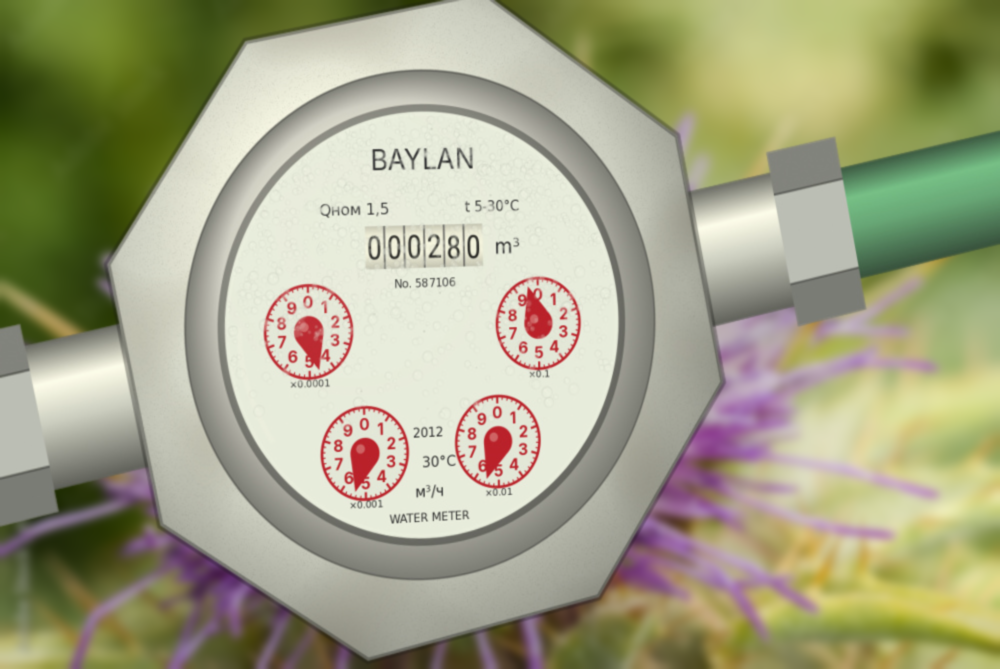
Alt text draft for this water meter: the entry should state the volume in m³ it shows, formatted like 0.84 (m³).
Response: 279.9554 (m³)
